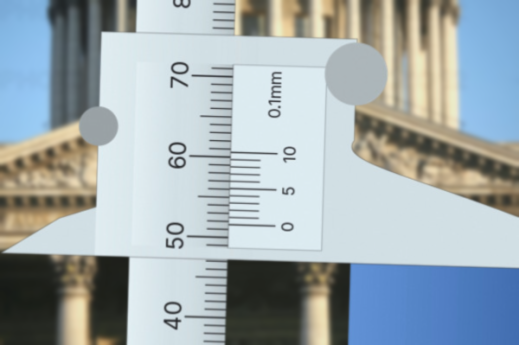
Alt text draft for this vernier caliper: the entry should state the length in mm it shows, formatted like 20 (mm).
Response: 51.6 (mm)
